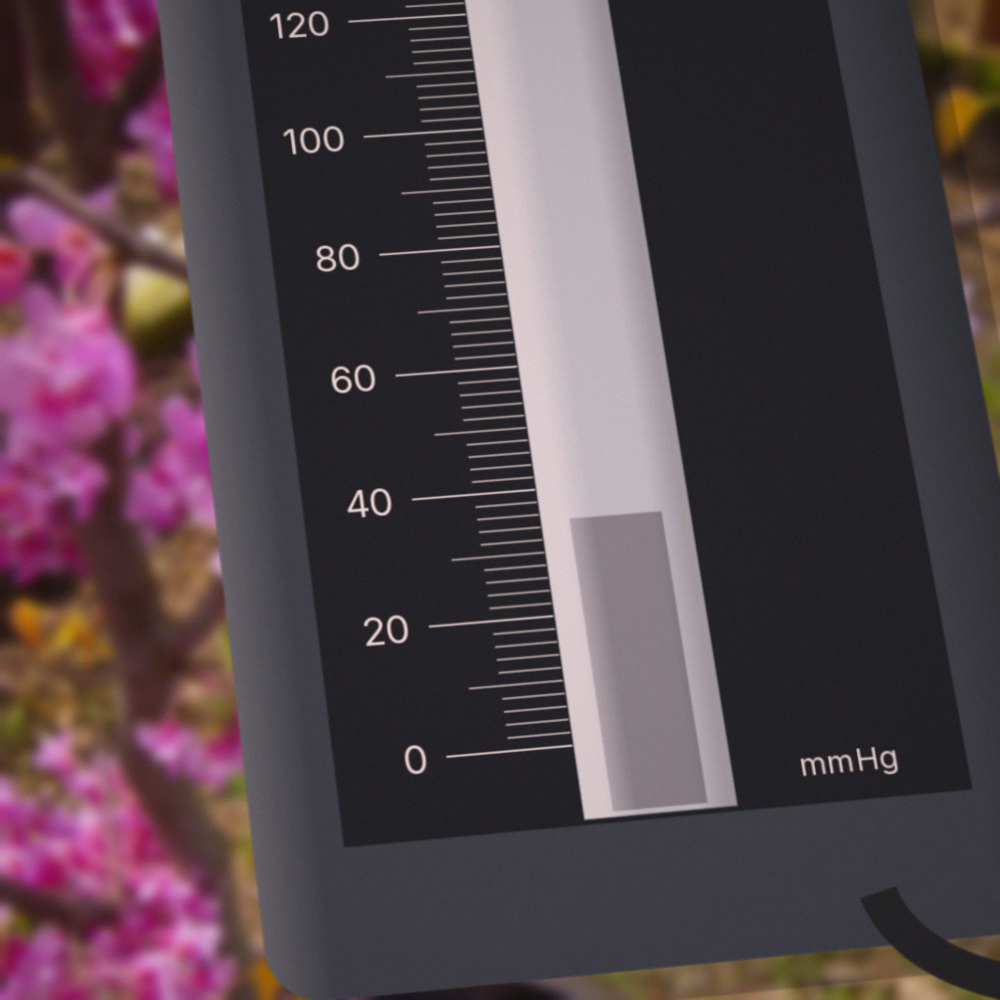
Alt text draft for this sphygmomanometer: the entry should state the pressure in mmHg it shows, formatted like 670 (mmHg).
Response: 35 (mmHg)
